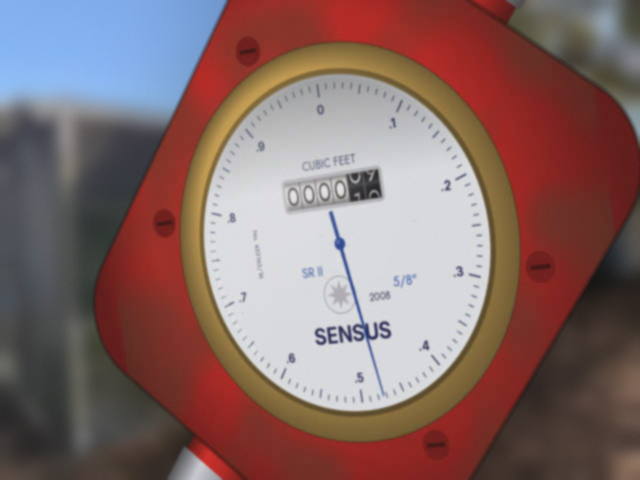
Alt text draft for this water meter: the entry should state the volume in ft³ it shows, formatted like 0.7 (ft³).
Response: 9.47 (ft³)
